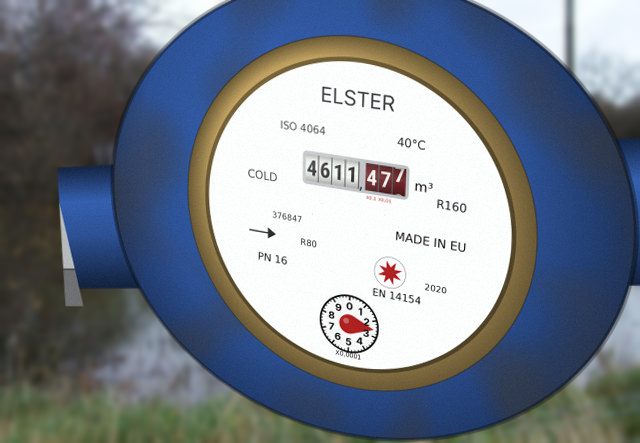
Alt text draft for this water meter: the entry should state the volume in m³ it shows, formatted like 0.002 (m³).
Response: 4611.4772 (m³)
